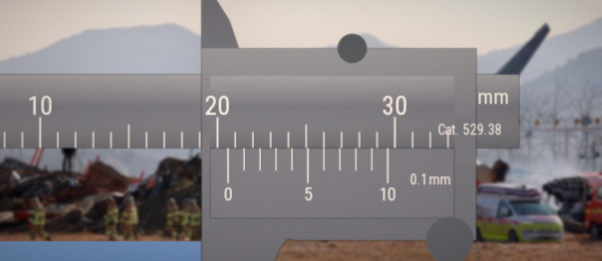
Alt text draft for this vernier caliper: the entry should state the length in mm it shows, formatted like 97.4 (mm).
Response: 20.6 (mm)
